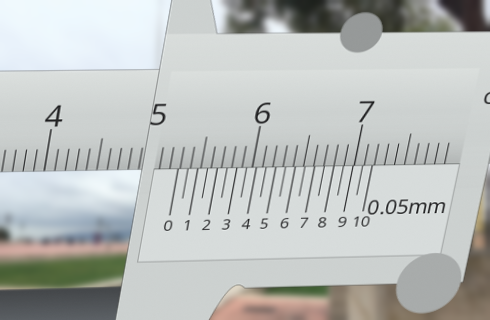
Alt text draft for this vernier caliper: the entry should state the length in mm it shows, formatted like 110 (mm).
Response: 52.8 (mm)
